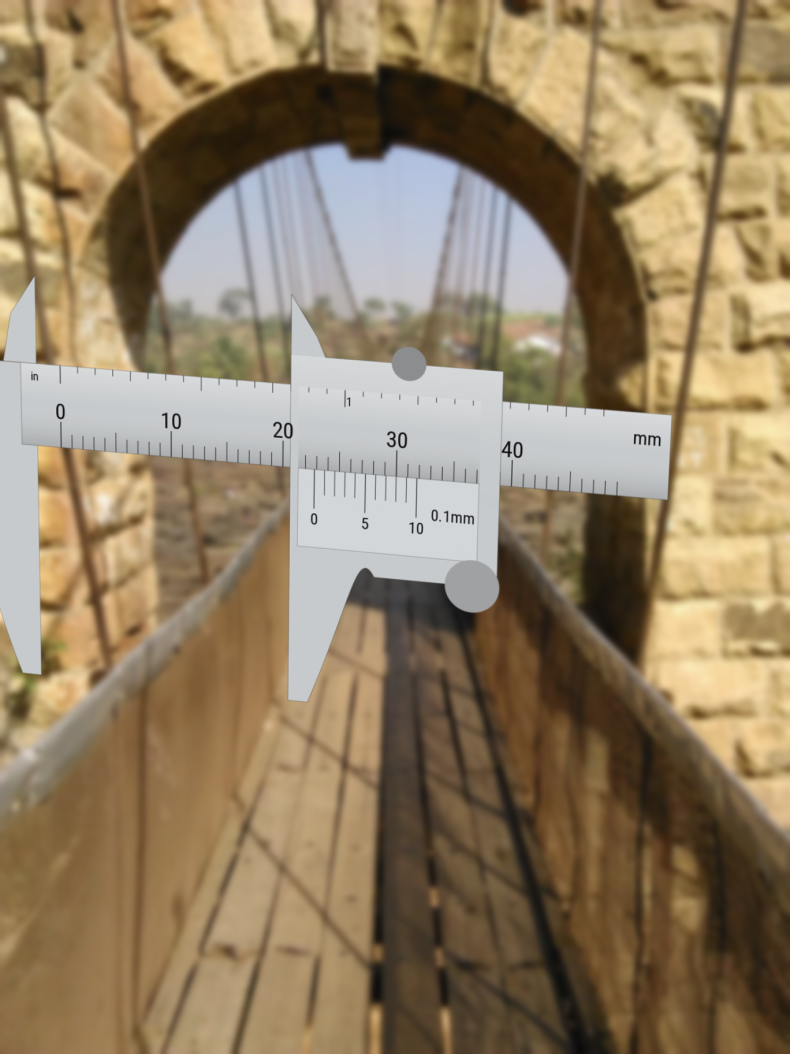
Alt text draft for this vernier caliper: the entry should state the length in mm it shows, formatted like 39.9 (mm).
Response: 22.8 (mm)
